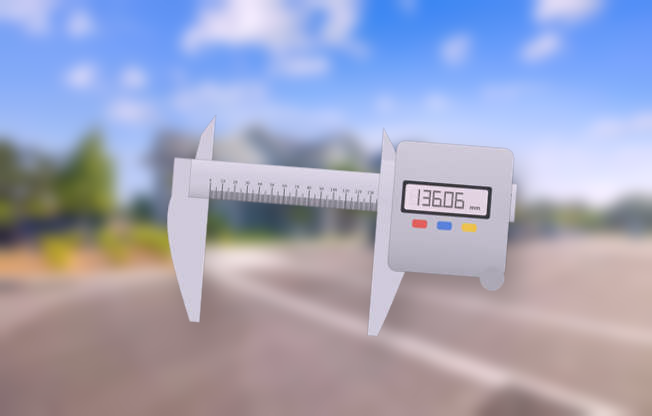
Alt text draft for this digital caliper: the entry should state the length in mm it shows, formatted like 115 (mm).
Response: 136.06 (mm)
